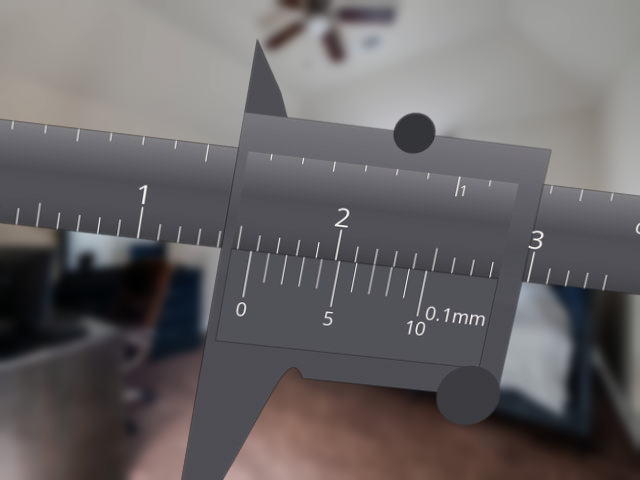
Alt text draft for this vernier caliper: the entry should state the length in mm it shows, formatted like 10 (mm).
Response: 15.7 (mm)
